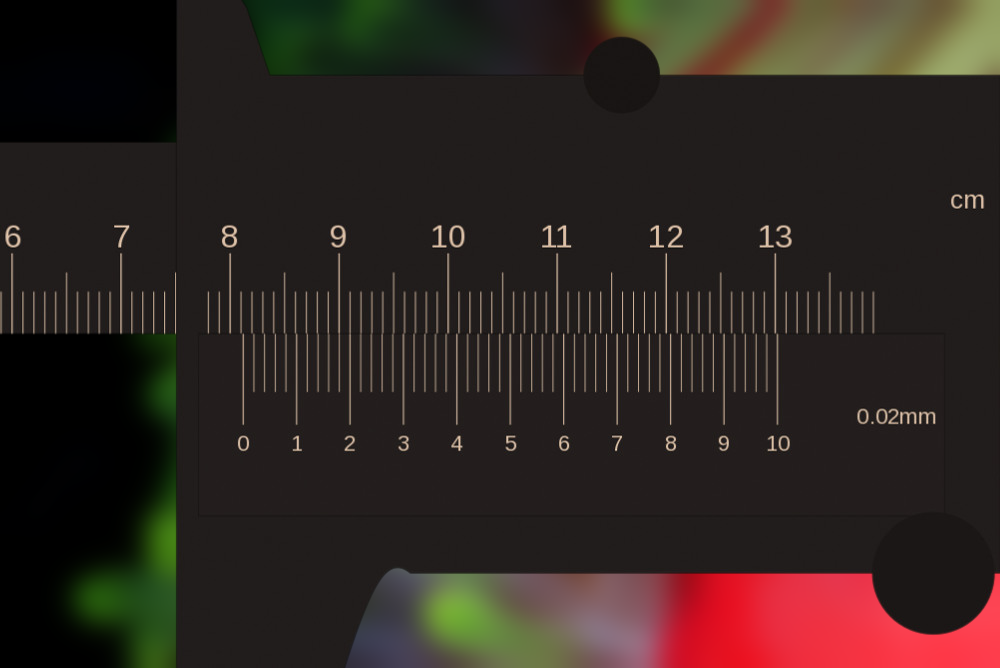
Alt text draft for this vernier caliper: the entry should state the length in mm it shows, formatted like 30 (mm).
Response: 81.2 (mm)
